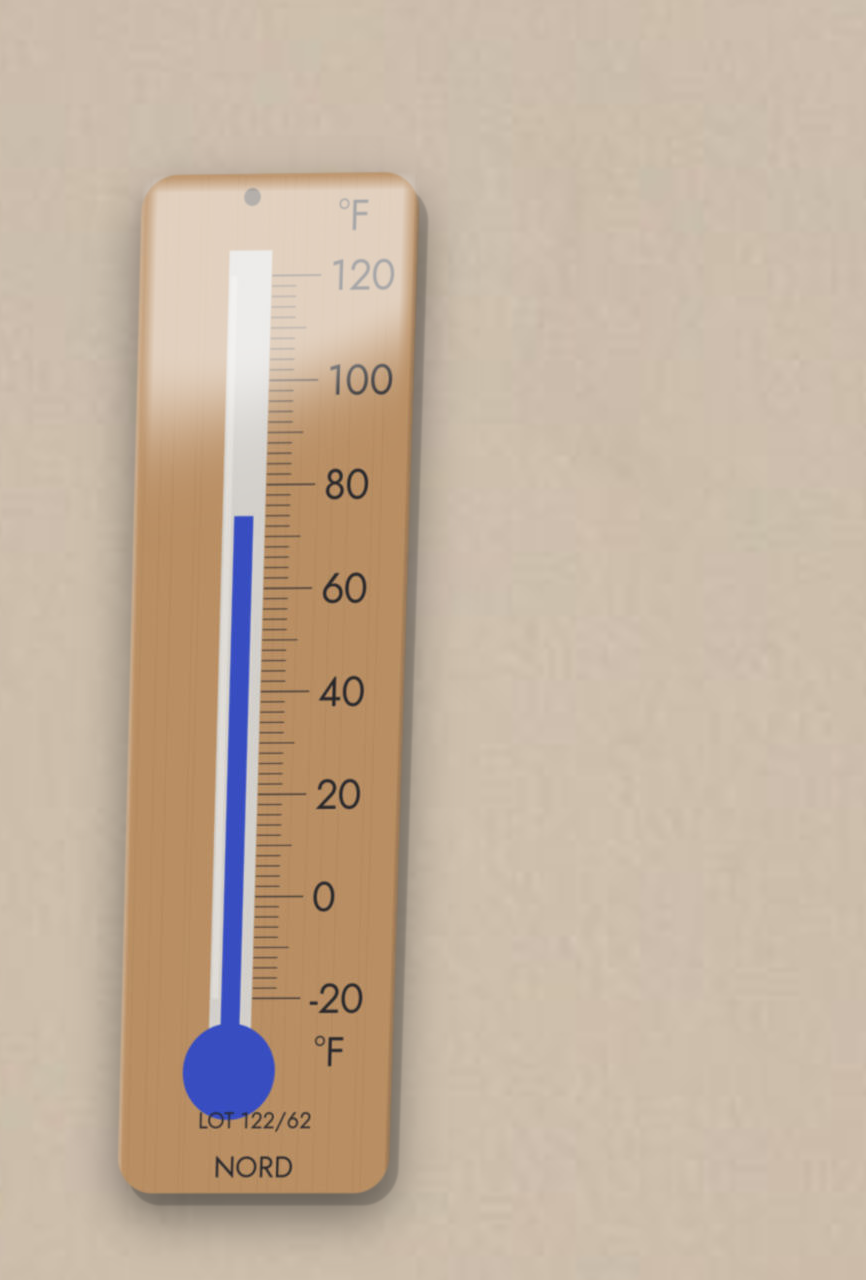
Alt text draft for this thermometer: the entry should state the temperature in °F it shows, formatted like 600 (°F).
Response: 74 (°F)
